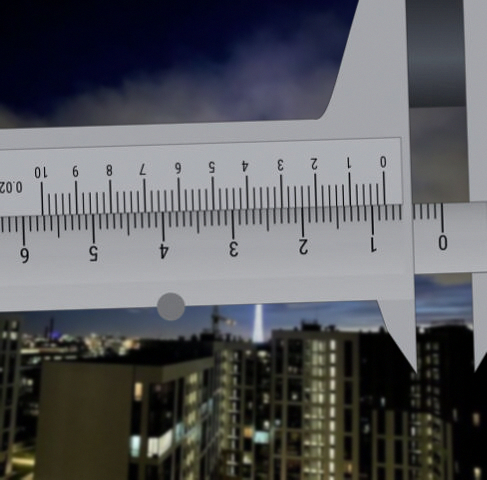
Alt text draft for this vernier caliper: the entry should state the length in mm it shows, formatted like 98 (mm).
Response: 8.2 (mm)
